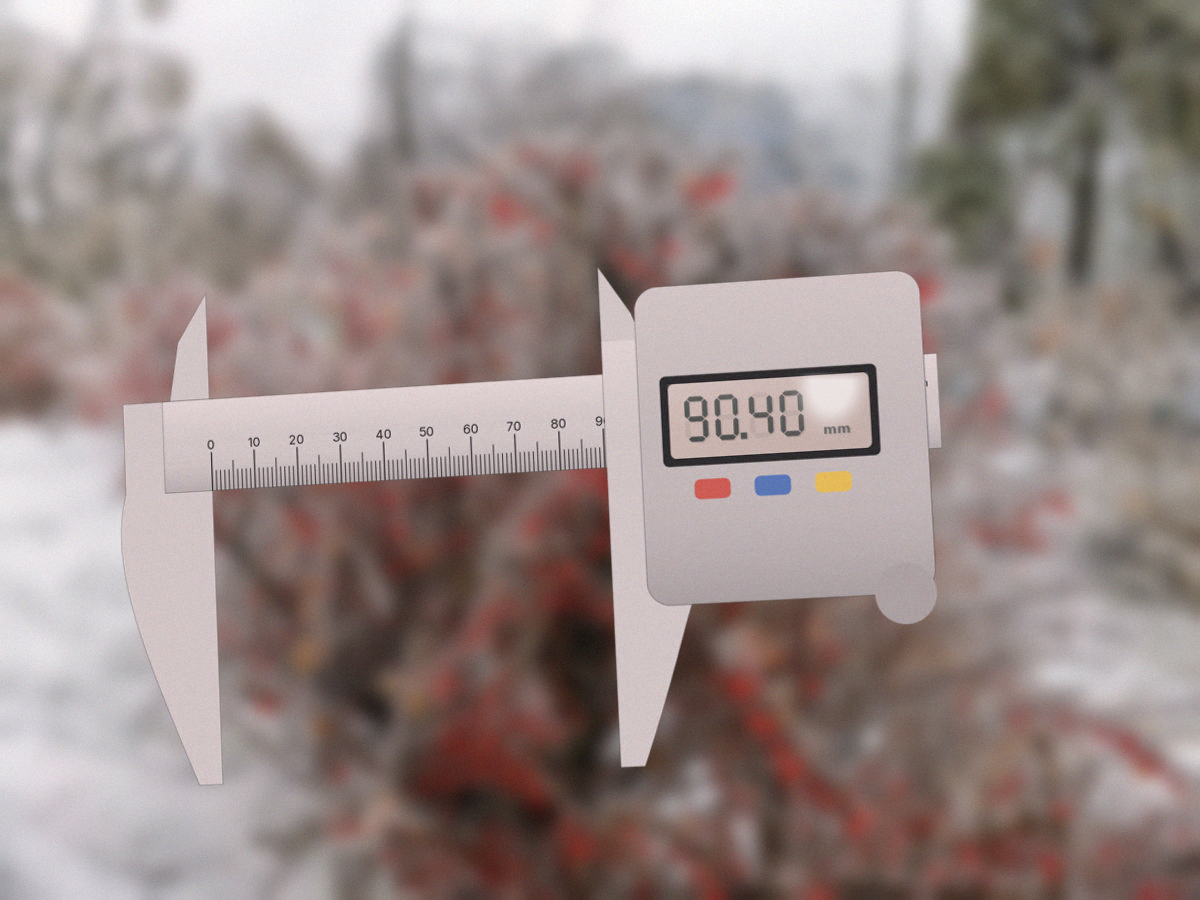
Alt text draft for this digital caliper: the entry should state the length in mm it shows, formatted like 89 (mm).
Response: 90.40 (mm)
